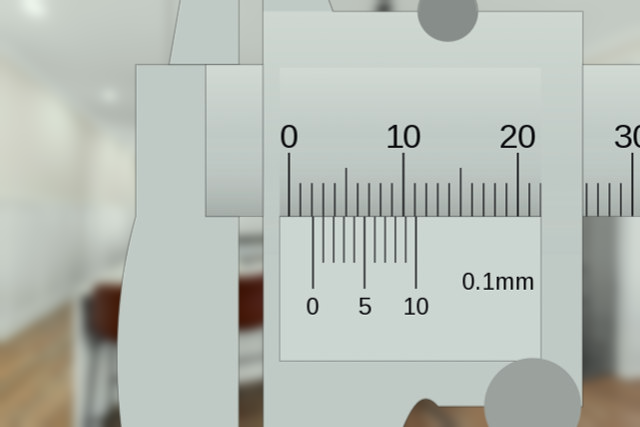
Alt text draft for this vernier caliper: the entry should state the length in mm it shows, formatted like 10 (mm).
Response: 2.1 (mm)
